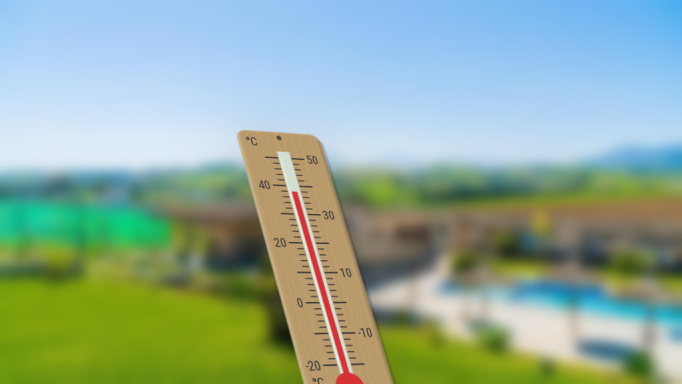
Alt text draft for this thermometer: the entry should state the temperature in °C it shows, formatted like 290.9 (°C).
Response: 38 (°C)
